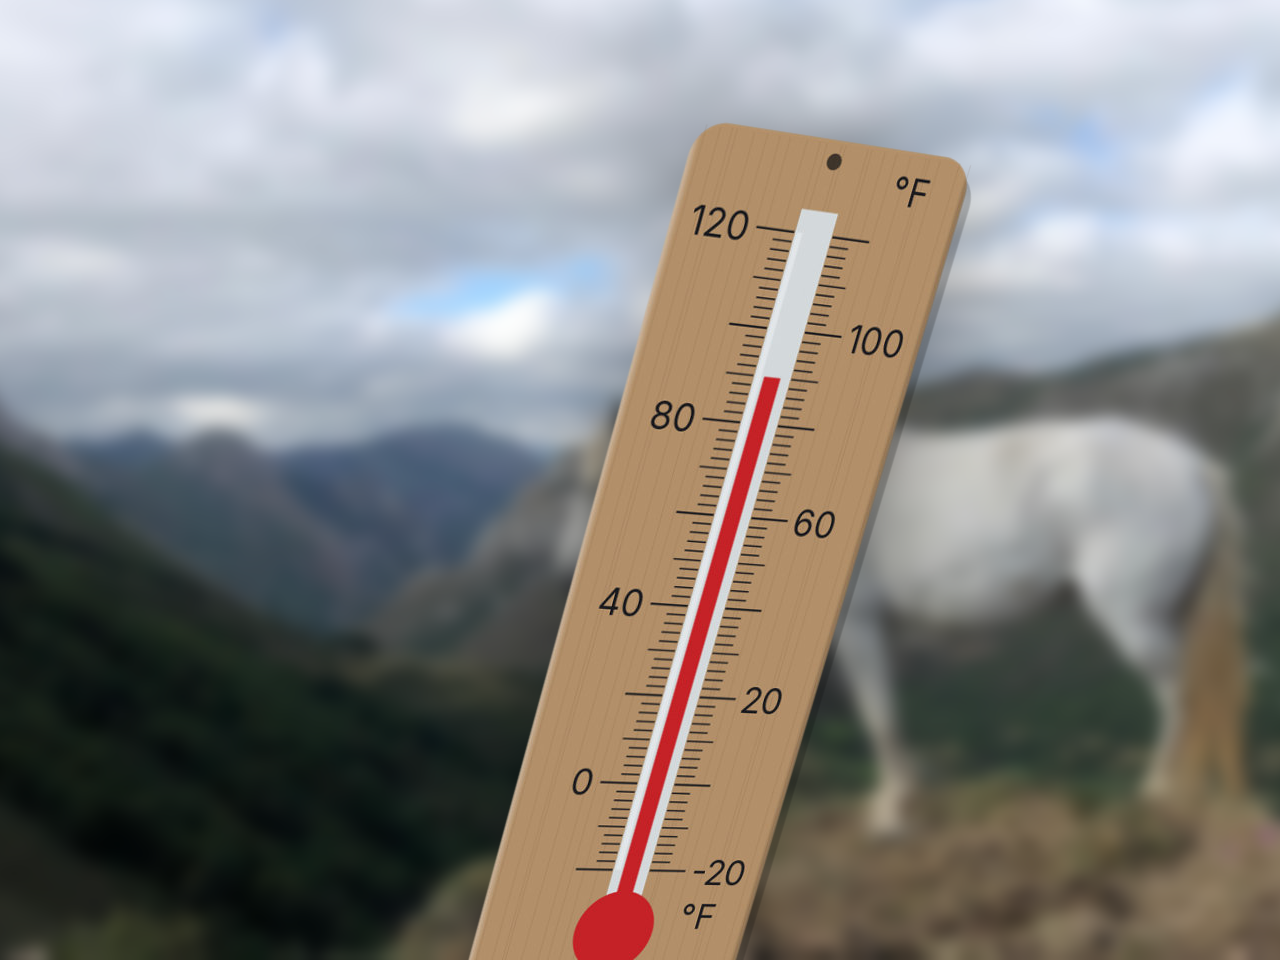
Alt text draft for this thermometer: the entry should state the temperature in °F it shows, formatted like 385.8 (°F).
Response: 90 (°F)
